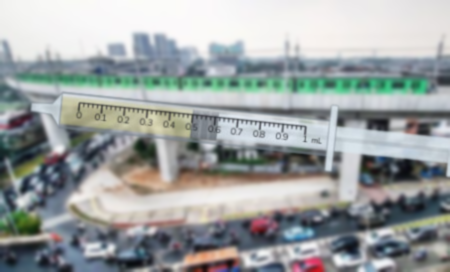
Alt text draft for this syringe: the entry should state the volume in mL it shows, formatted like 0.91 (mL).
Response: 0.5 (mL)
